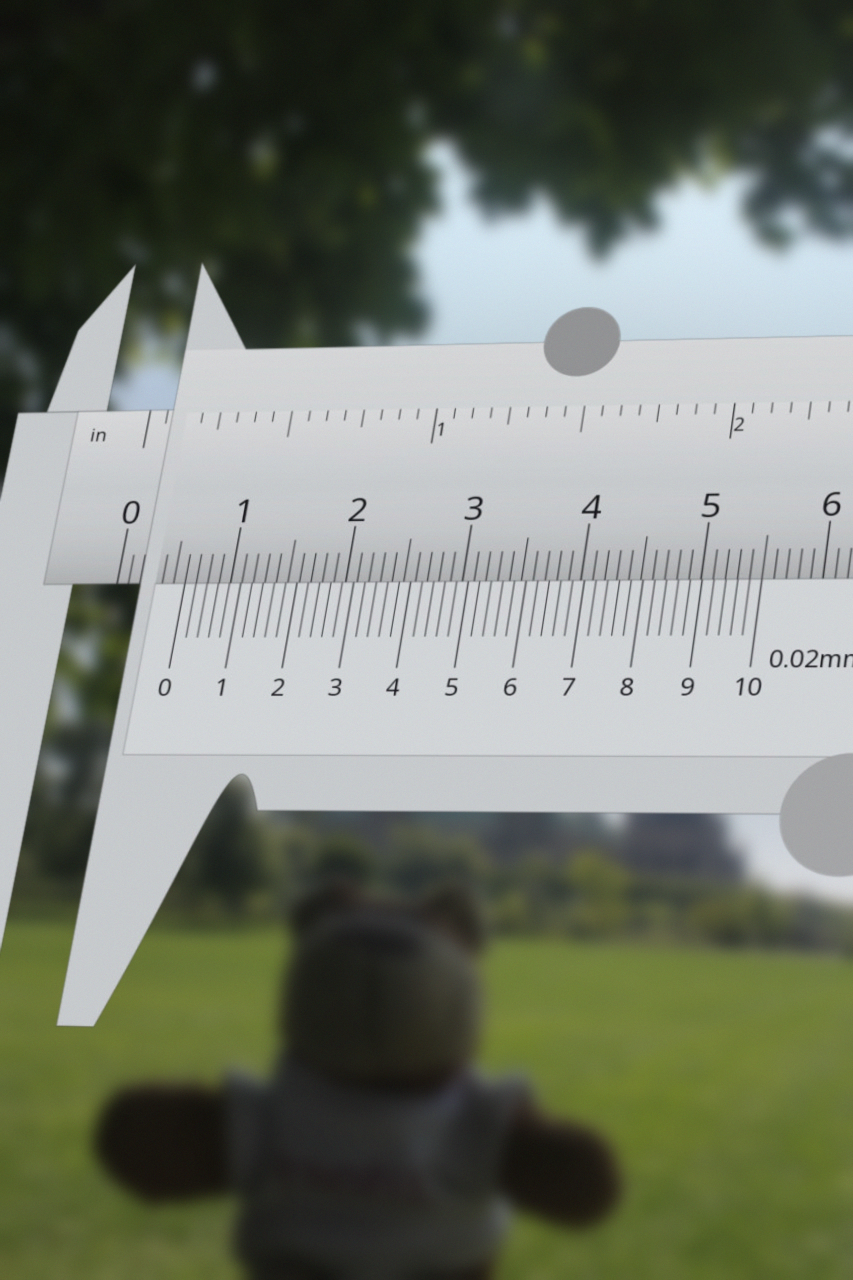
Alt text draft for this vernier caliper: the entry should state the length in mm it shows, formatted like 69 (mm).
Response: 6.0 (mm)
